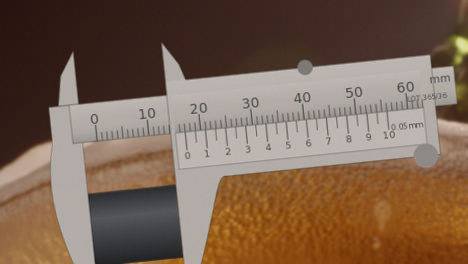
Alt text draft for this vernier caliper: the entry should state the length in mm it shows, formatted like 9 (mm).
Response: 17.0 (mm)
